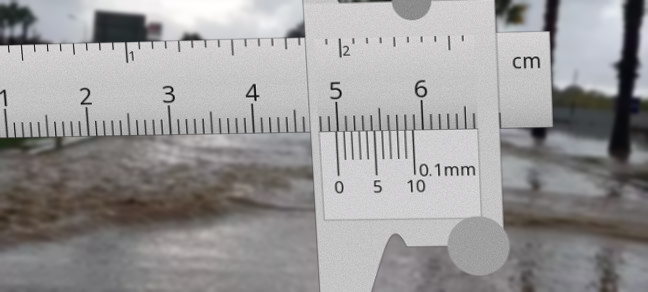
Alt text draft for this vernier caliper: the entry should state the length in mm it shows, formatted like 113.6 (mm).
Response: 49.8 (mm)
